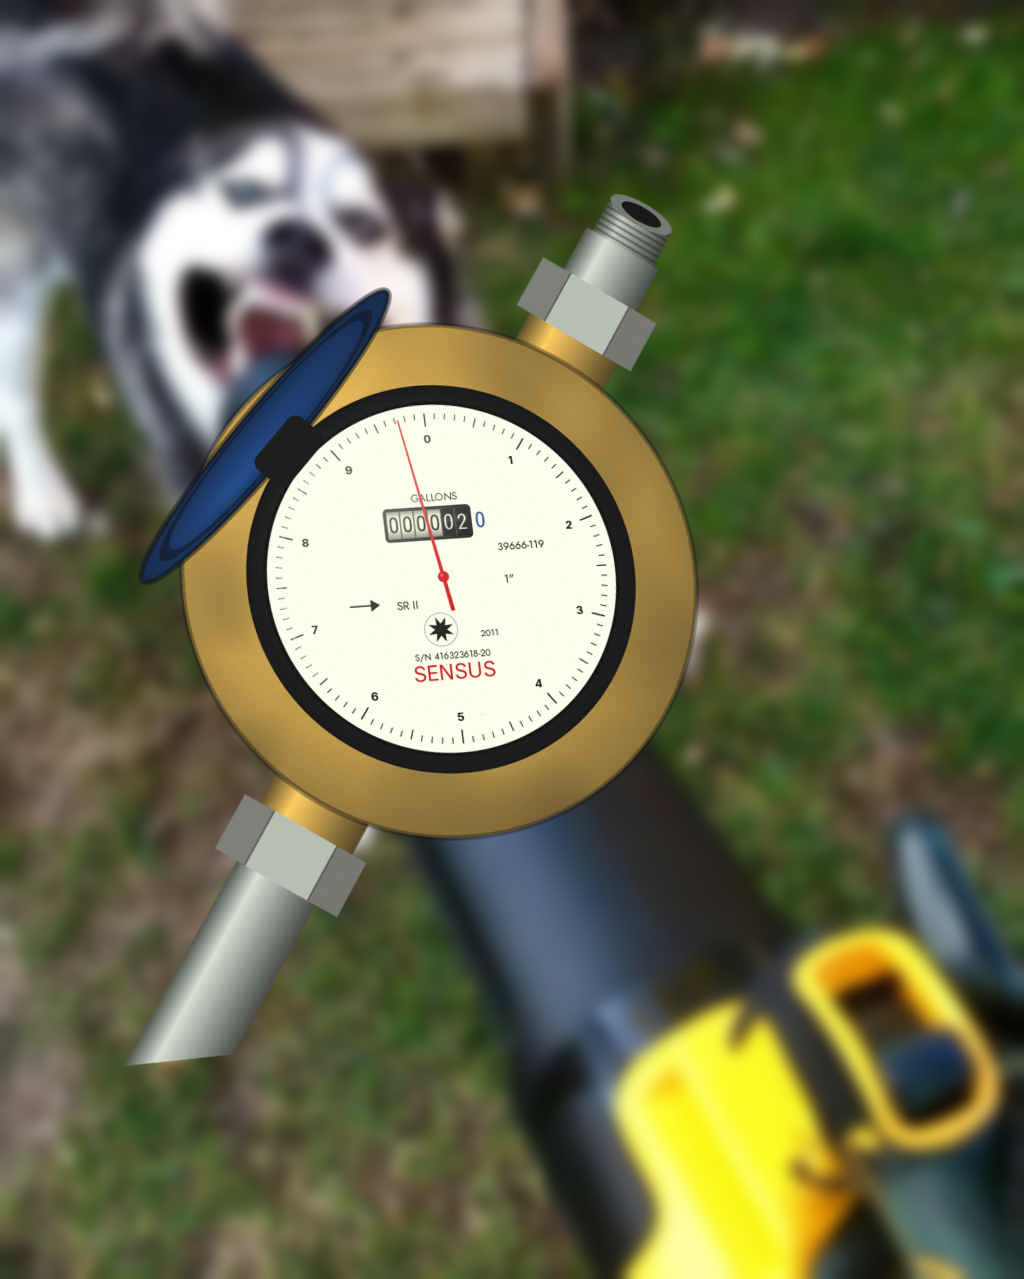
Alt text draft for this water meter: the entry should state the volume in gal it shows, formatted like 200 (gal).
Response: 19.7 (gal)
